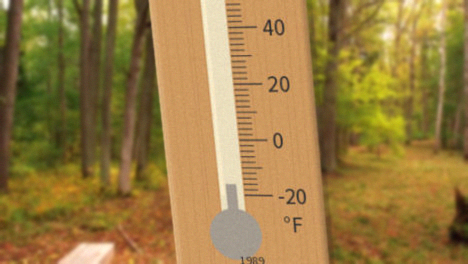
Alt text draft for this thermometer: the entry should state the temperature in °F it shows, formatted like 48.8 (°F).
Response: -16 (°F)
